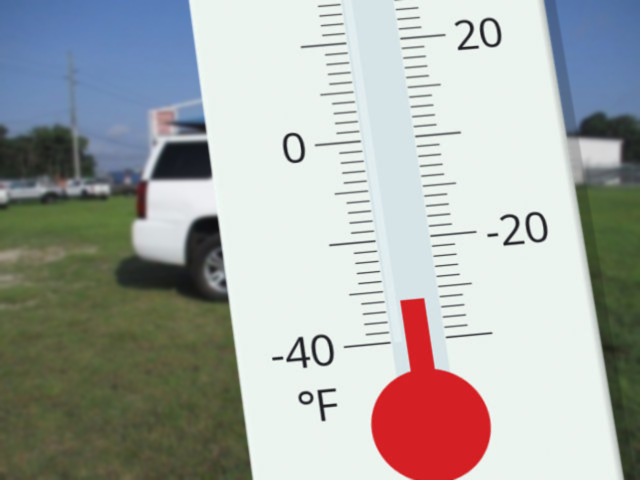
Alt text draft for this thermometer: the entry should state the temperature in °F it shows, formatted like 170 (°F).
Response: -32 (°F)
